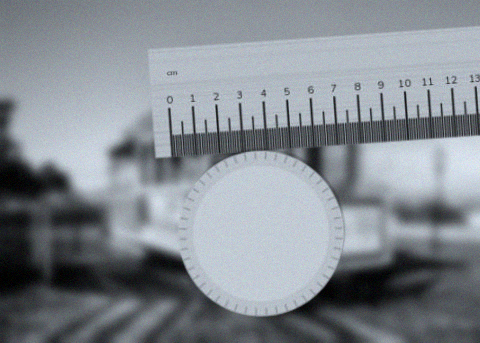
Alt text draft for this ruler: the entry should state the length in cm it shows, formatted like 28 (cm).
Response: 7 (cm)
